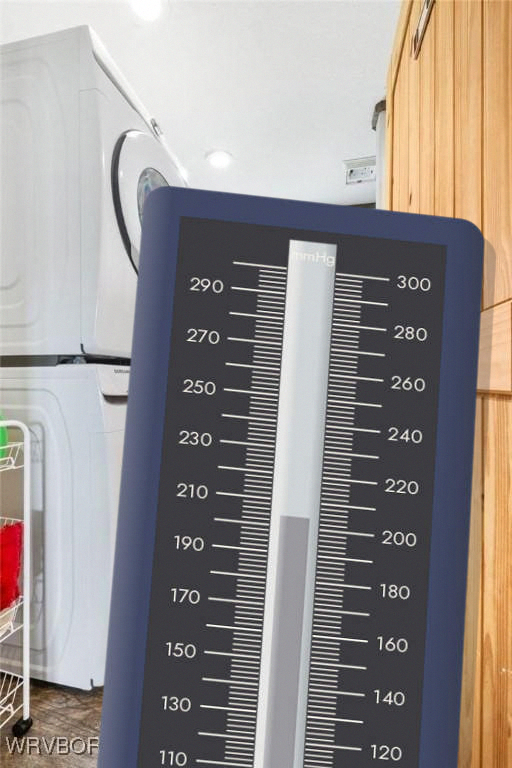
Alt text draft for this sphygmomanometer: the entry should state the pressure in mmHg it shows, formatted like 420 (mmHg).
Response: 204 (mmHg)
